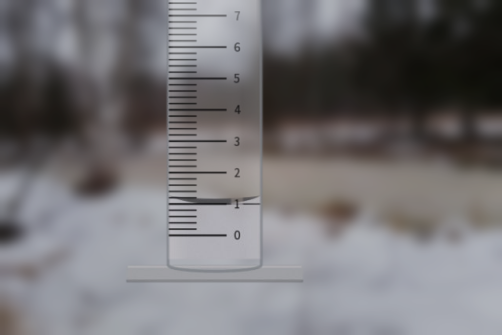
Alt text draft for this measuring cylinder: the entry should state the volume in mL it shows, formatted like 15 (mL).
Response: 1 (mL)
